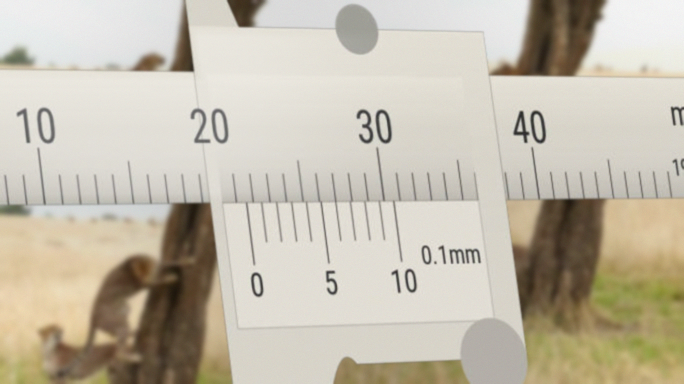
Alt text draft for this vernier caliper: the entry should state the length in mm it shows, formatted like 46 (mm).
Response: 21.6 (mm)
